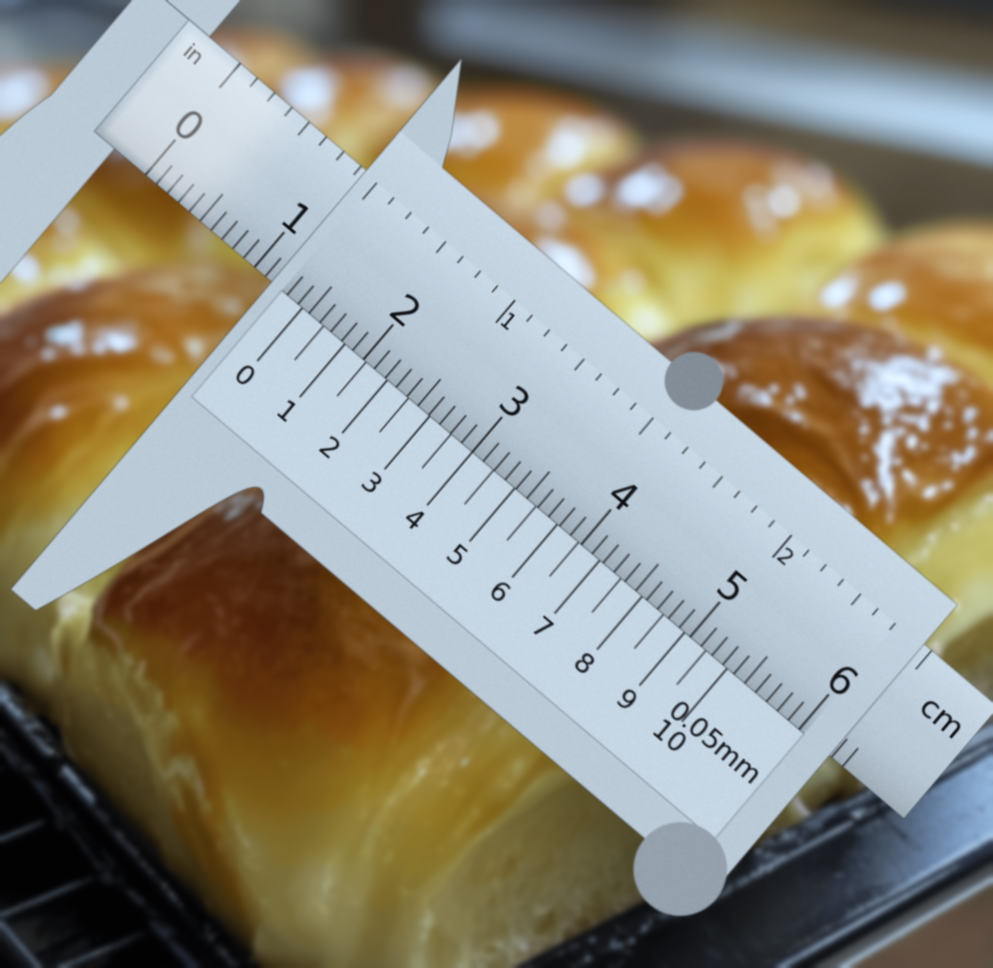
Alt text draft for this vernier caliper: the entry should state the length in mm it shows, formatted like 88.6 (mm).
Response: 14.4 (mm)
